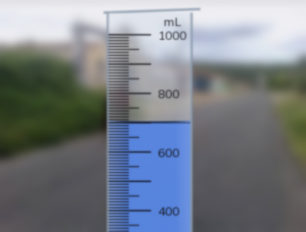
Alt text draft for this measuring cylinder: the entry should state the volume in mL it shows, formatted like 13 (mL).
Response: 700 (mL)
